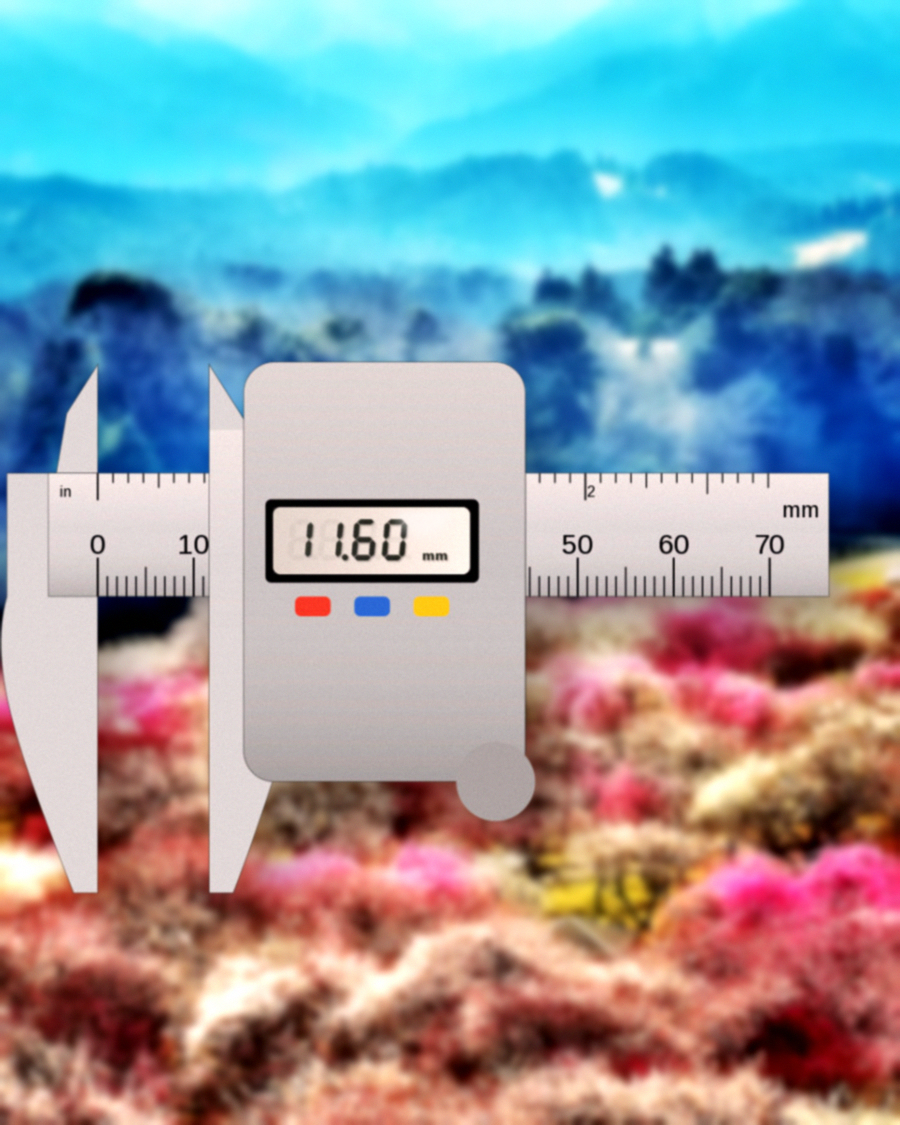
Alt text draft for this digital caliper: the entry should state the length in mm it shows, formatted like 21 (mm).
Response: 11.60 (mm)
